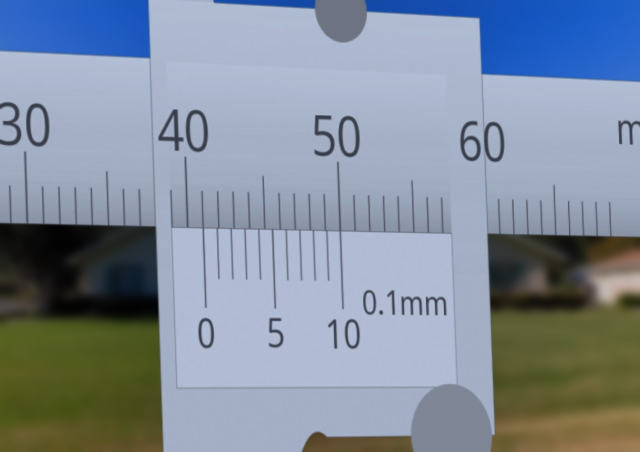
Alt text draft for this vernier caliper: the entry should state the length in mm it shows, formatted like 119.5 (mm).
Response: 41.0 (mm)
